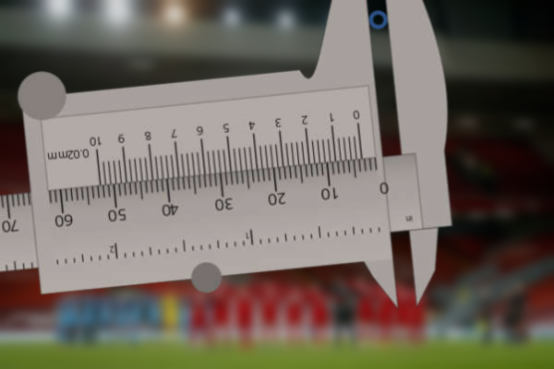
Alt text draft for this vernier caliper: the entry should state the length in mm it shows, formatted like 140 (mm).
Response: 3.5 (mm)
